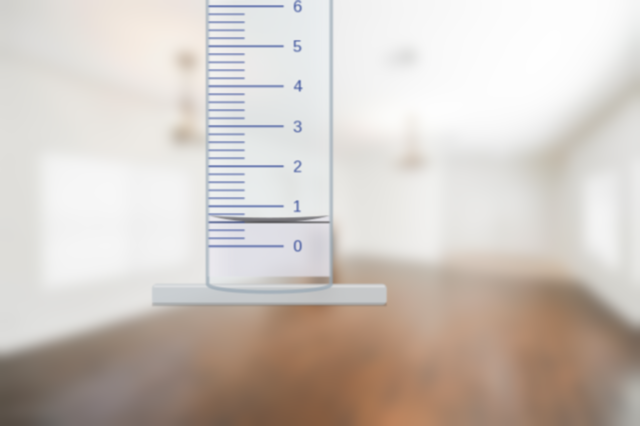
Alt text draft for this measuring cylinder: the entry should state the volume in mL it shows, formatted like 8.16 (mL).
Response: 0.6 (mL)
